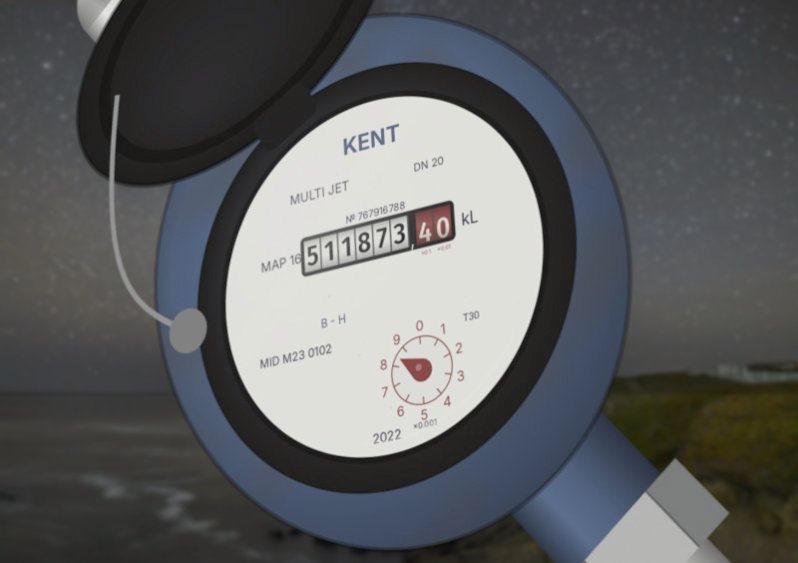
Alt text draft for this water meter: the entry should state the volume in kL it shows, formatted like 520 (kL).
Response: 511873.398 (kL)
